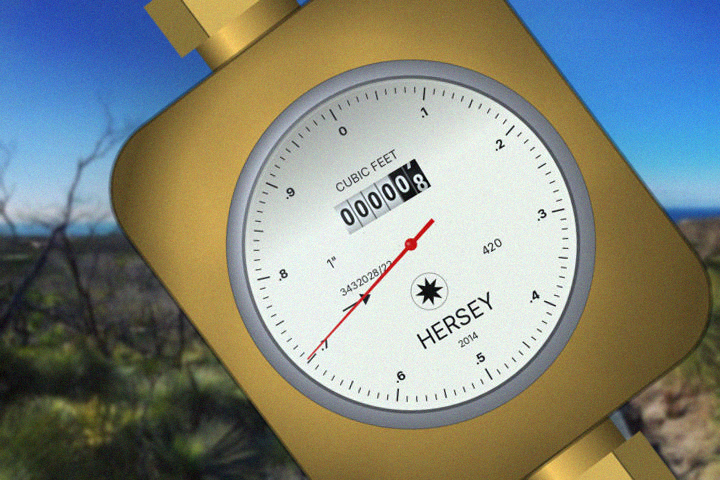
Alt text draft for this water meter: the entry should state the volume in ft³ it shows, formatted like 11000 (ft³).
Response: 7.70 (ft³)
